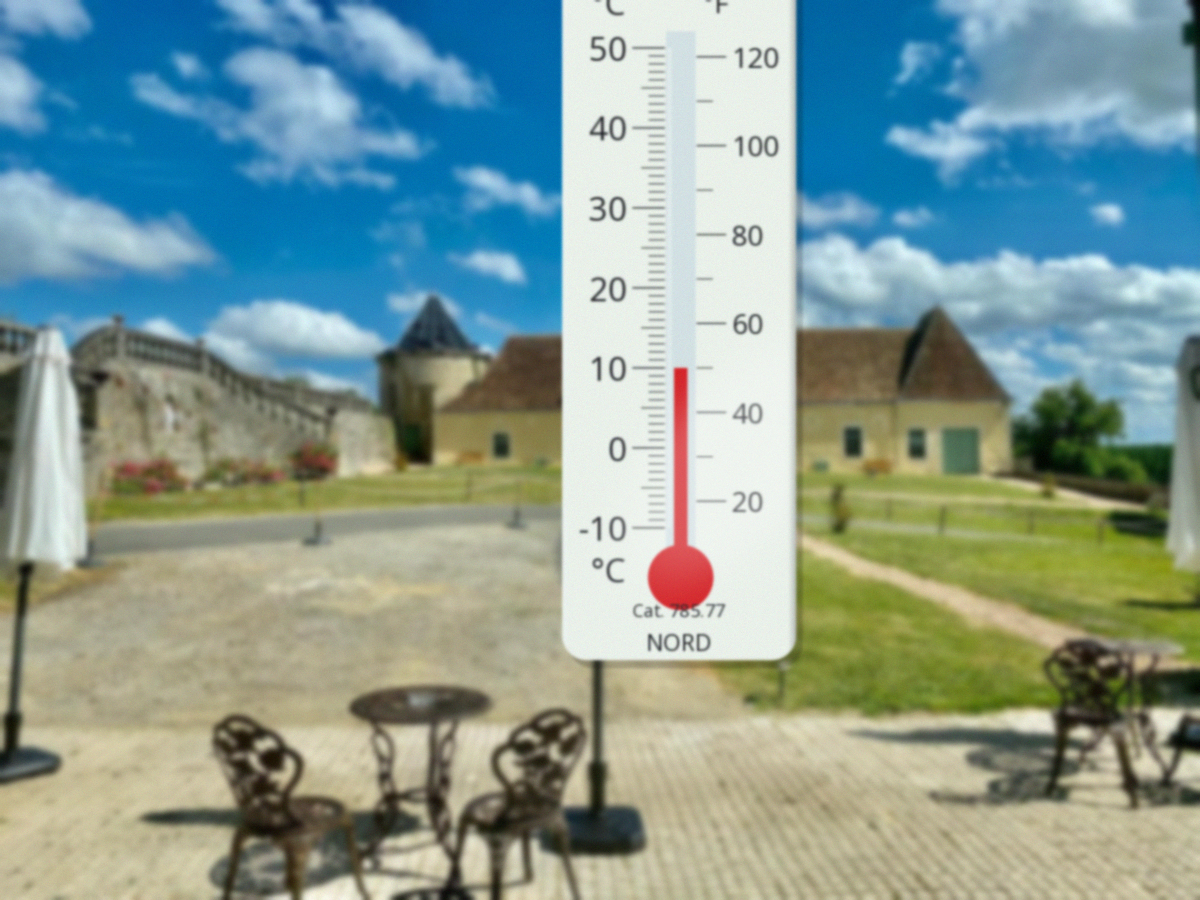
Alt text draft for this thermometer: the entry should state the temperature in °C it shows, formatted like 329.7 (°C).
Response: 10 (°C)
